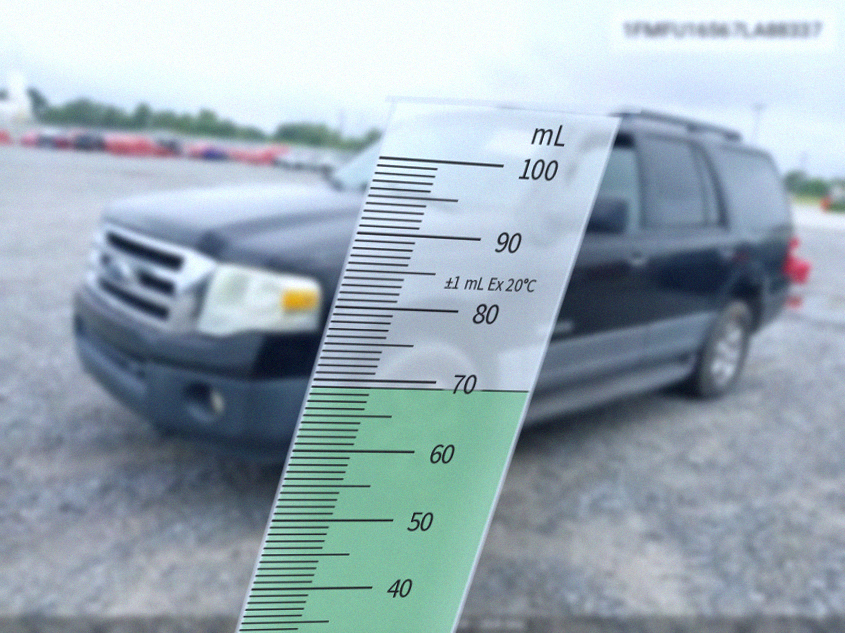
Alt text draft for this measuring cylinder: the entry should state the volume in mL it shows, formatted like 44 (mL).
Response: 69 (mL)
